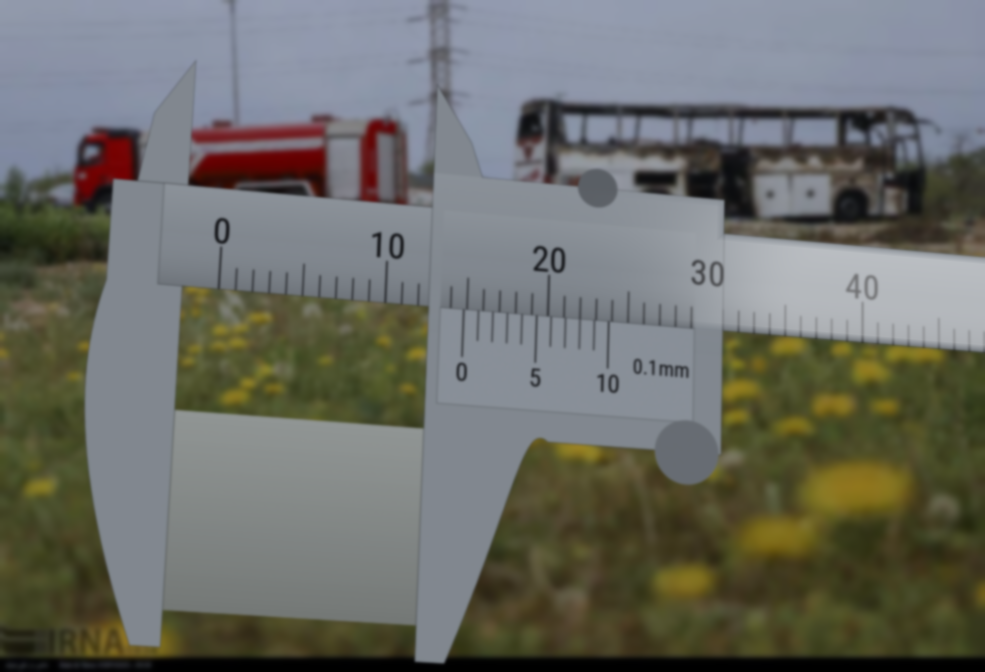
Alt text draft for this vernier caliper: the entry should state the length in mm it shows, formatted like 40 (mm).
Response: 14.8 (mm)
